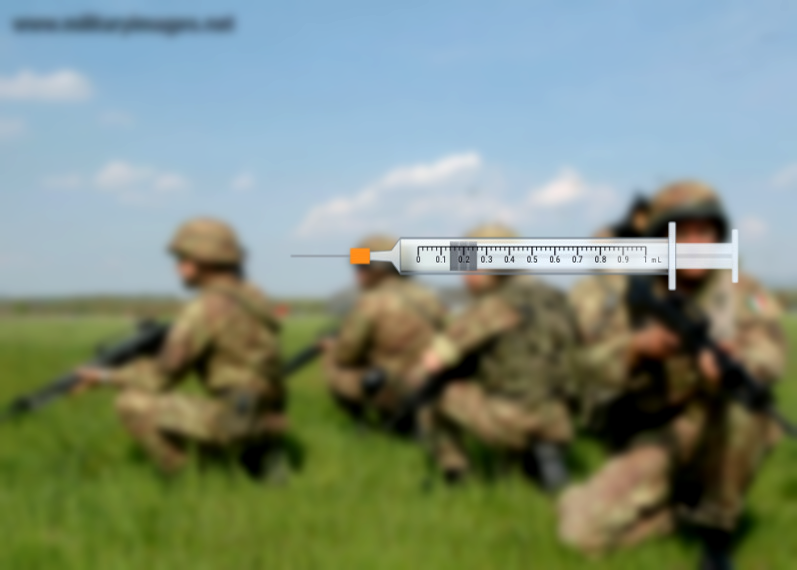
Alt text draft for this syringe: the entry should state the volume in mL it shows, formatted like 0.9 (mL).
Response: 0.14 (mL)
